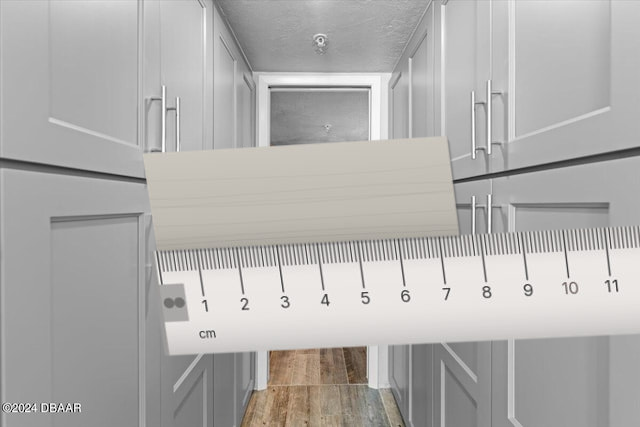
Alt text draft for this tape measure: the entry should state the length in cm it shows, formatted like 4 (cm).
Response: 7.5 (cm)
